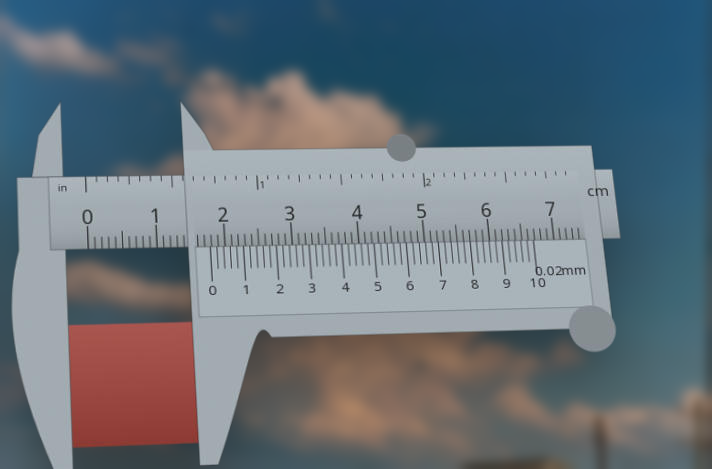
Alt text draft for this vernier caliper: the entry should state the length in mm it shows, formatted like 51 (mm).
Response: 17.8 (mm)
